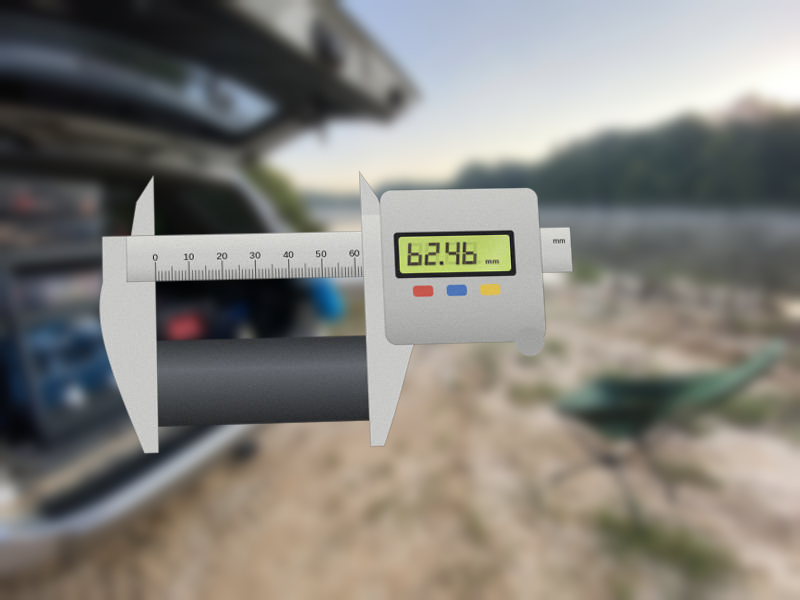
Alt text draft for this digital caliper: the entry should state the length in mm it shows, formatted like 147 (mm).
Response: 62.46 (mm)
